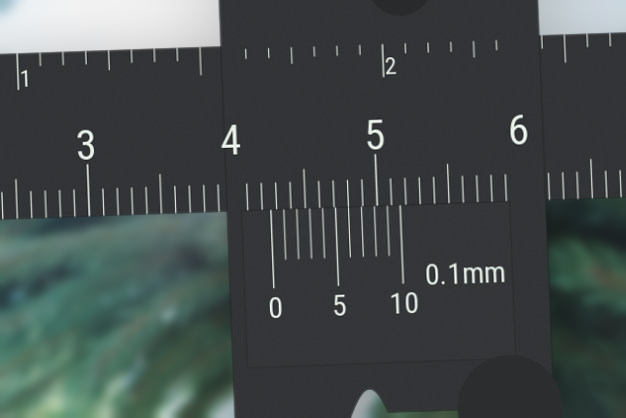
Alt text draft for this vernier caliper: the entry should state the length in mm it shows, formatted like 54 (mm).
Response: 42.6 (mm)
